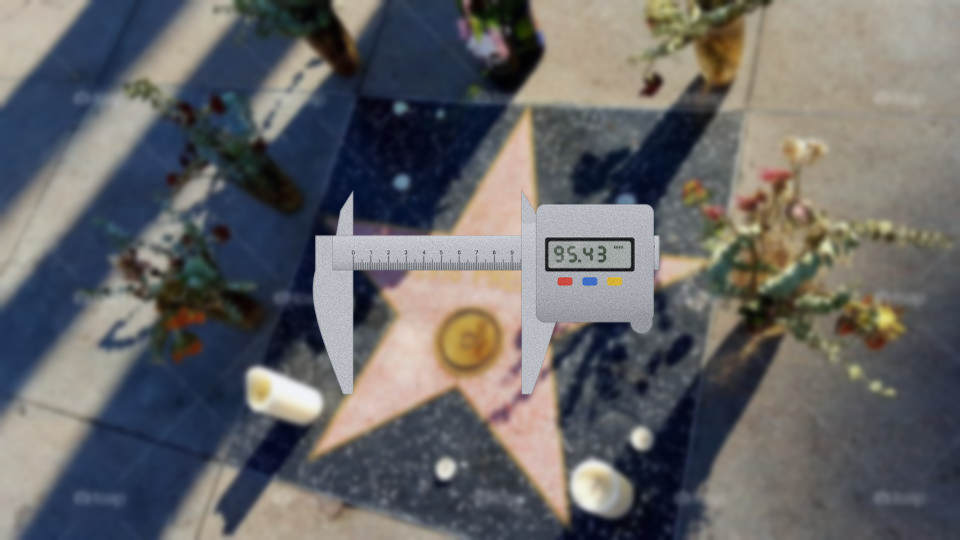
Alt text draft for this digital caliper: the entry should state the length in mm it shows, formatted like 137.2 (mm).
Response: 95.43 (mm)
